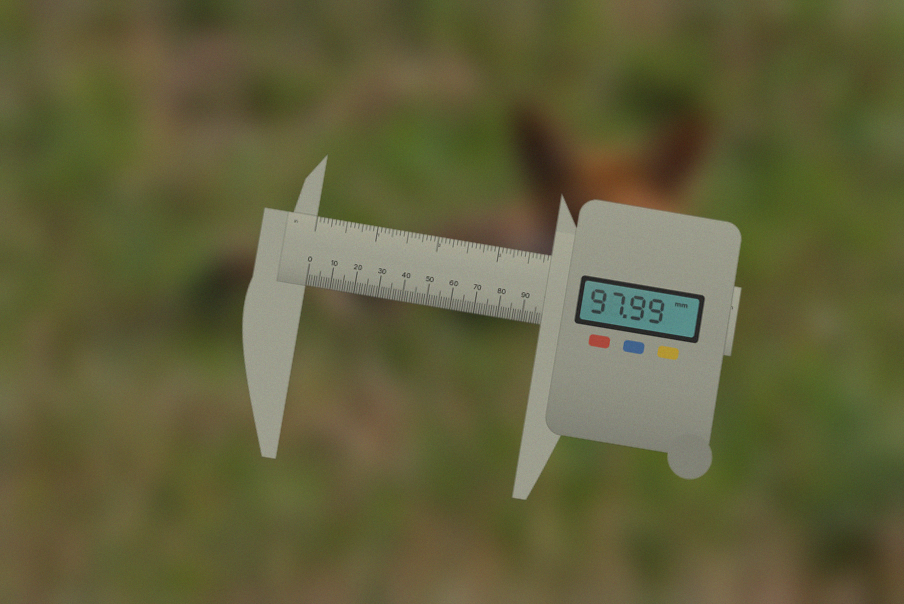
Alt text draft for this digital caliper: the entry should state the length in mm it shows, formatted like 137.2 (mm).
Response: 97.99 (mm)
